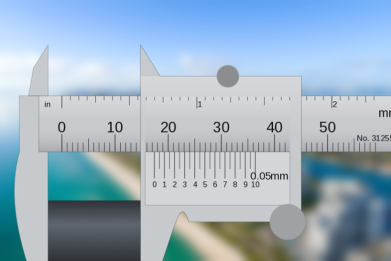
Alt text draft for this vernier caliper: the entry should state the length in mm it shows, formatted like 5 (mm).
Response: 17.4 (mm)
